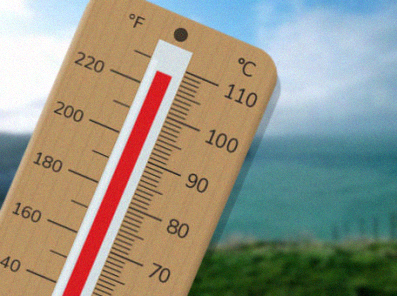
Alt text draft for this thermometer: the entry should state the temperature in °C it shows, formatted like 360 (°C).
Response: 108 (°C)
